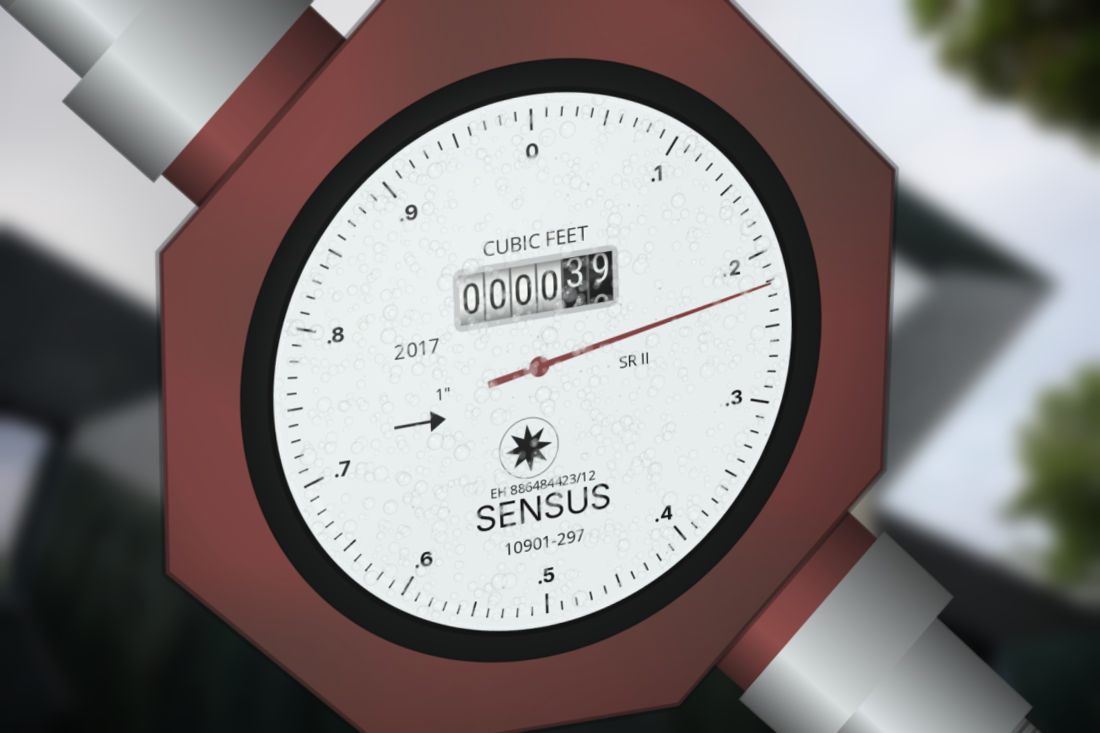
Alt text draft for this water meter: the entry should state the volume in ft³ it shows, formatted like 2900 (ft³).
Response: 39.22 (ft³)
